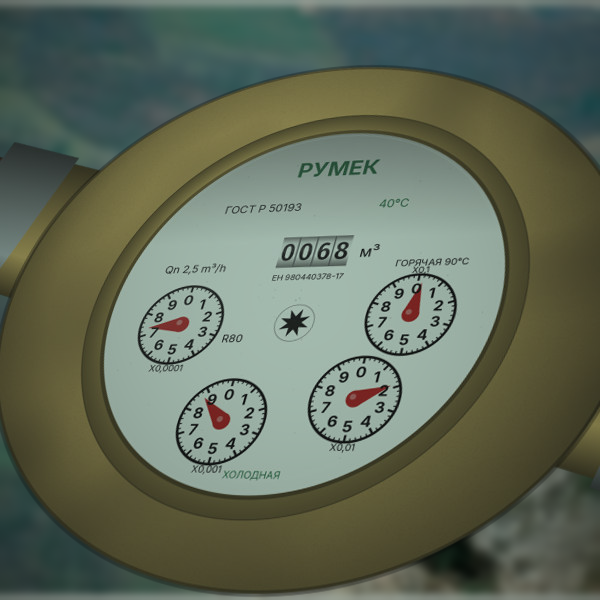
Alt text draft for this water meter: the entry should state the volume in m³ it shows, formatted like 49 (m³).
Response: 68.0187 (m³)
